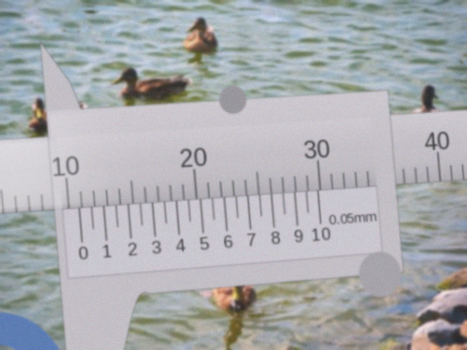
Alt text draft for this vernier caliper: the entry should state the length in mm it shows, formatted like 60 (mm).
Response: 10.8 (mm)
